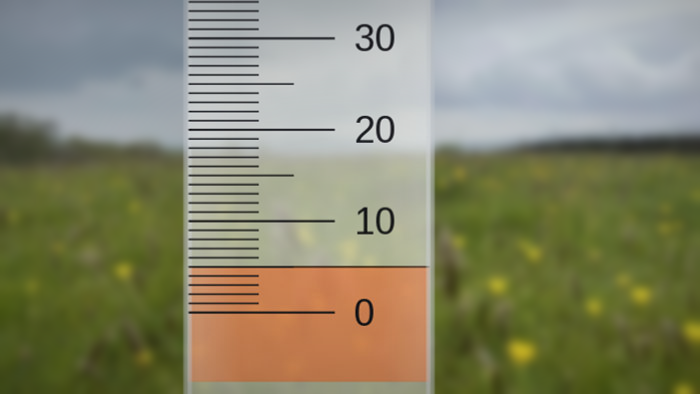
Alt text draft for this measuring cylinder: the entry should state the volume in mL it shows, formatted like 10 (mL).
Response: 5 (mL)
